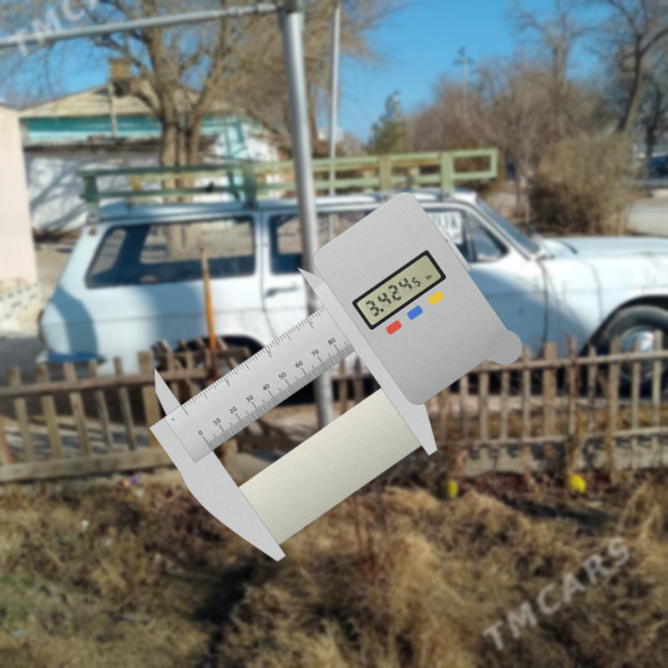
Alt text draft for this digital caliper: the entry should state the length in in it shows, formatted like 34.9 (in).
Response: 3.4245 (in)
